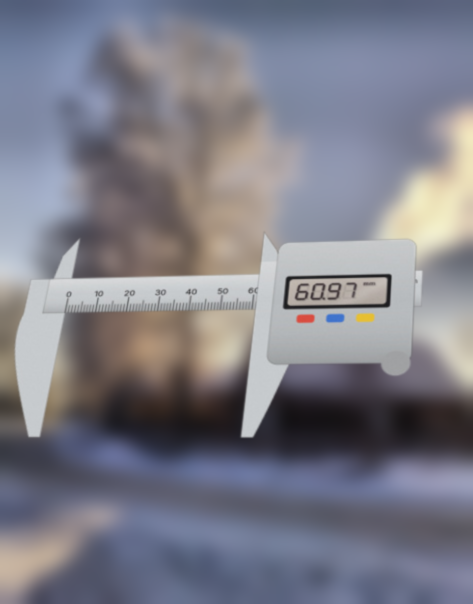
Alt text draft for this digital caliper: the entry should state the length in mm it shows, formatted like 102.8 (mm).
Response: 60.97 (mm)
